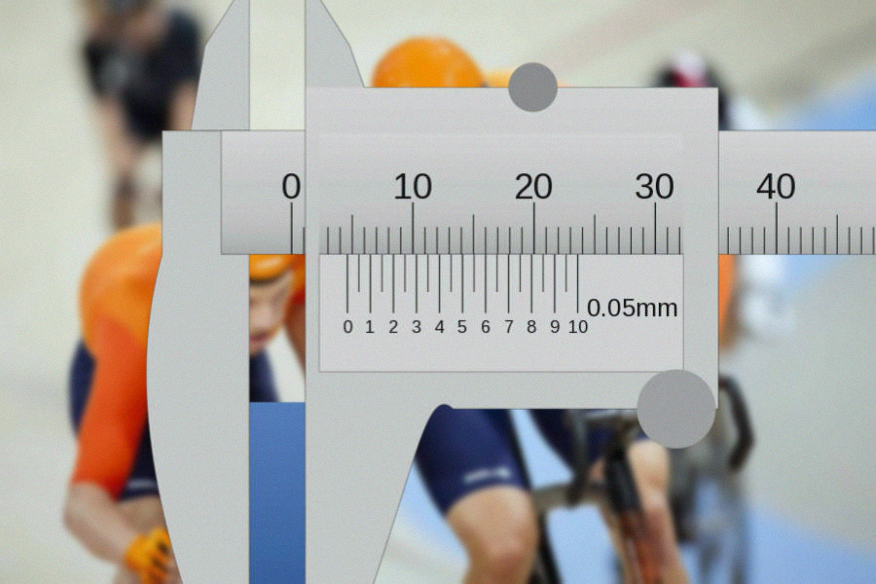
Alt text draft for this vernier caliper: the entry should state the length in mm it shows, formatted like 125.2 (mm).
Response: 4.6 (mm)
